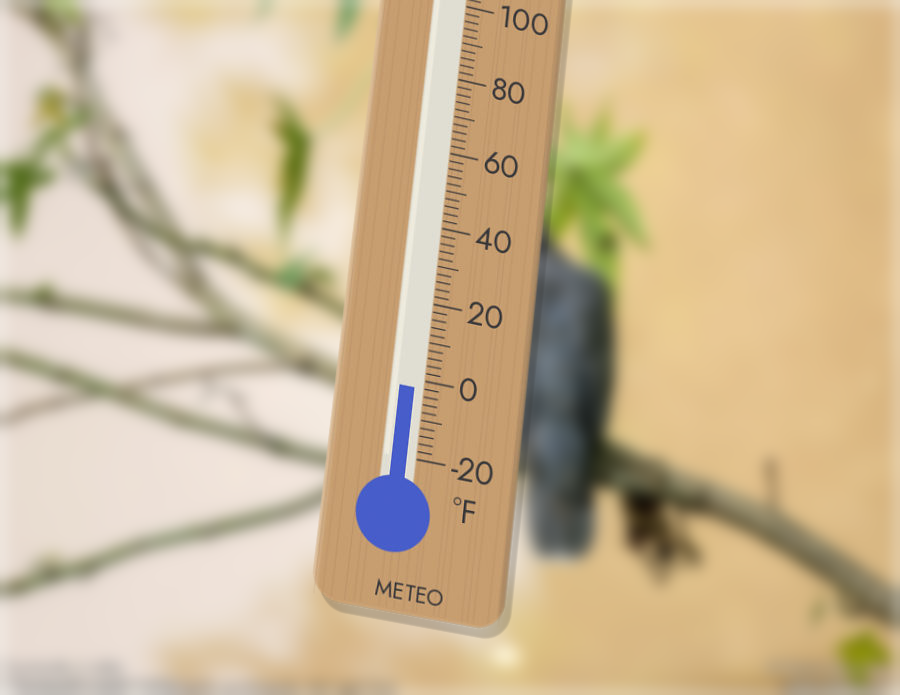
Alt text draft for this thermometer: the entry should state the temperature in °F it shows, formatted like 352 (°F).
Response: -2 (°F)
